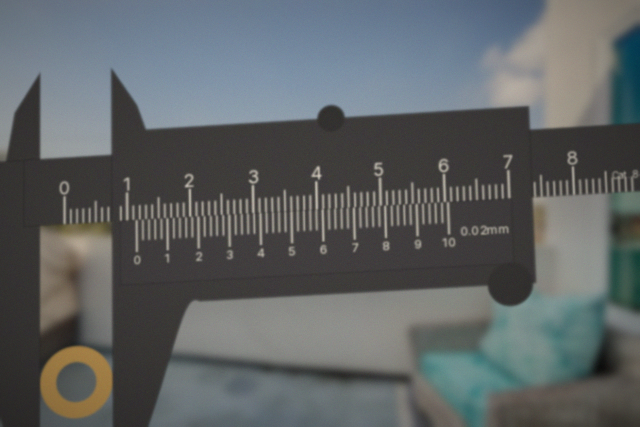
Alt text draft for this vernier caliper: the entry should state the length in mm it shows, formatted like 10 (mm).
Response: 11.5 (mm)
